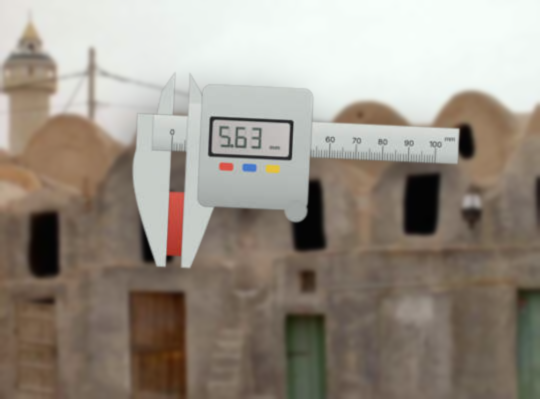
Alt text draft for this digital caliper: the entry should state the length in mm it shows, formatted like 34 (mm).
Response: 5.63 (mm)
